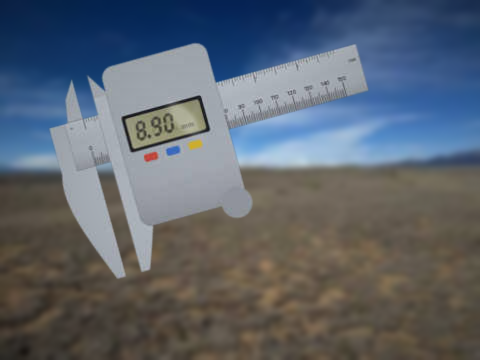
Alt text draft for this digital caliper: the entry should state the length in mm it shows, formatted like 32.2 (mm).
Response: 8.90 (mm)
